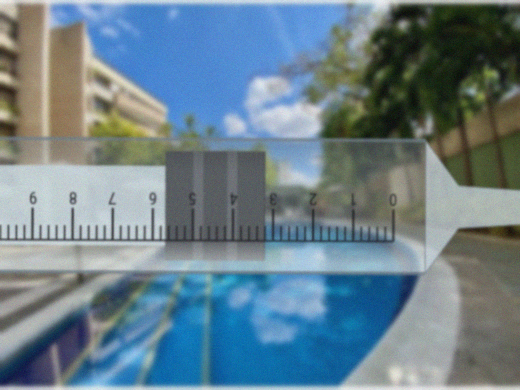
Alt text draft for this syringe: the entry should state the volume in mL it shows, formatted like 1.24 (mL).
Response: 3.2 (mL)
